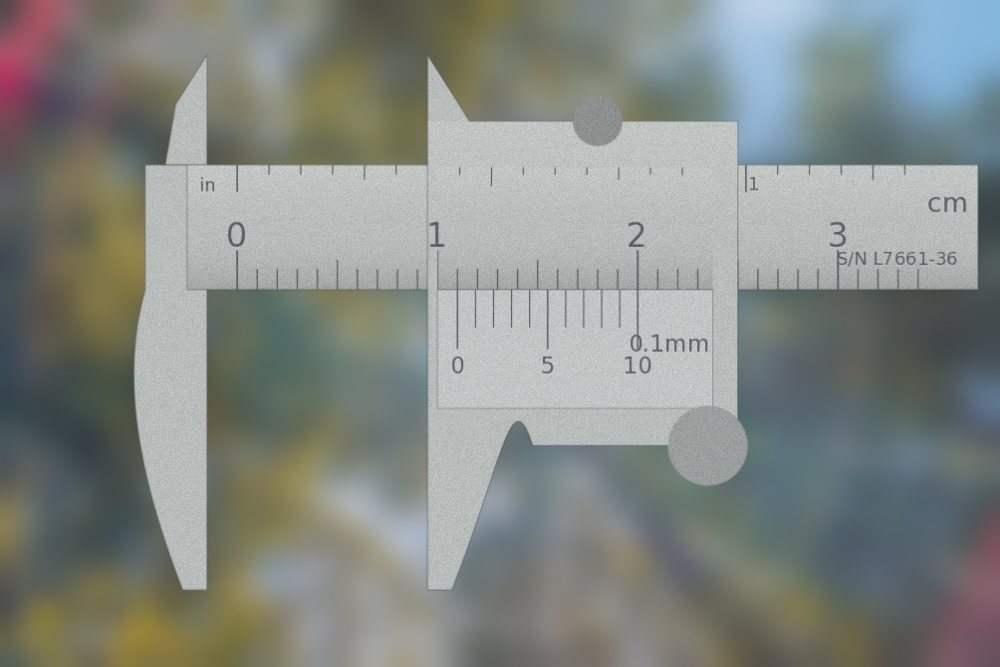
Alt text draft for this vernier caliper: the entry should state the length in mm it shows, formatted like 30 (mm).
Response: 11.0 (mm)
